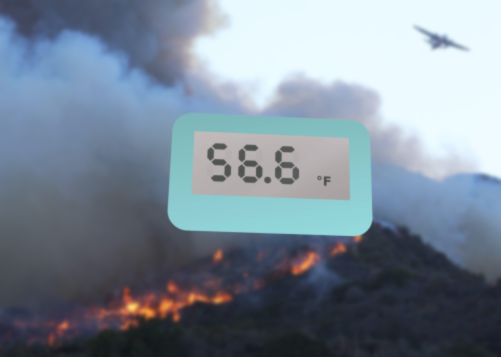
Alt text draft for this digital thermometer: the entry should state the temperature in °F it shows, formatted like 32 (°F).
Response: 56.6 (°F)
